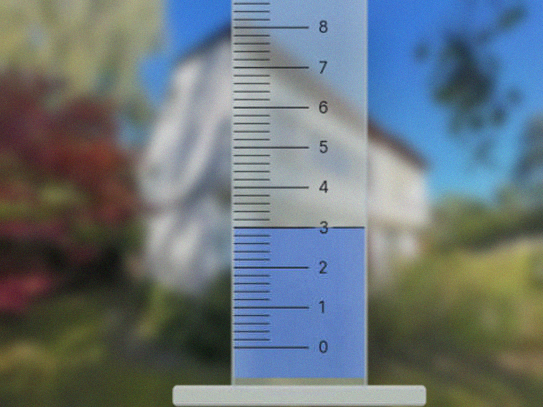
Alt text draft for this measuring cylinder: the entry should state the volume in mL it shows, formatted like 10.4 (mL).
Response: 3 (mL)
